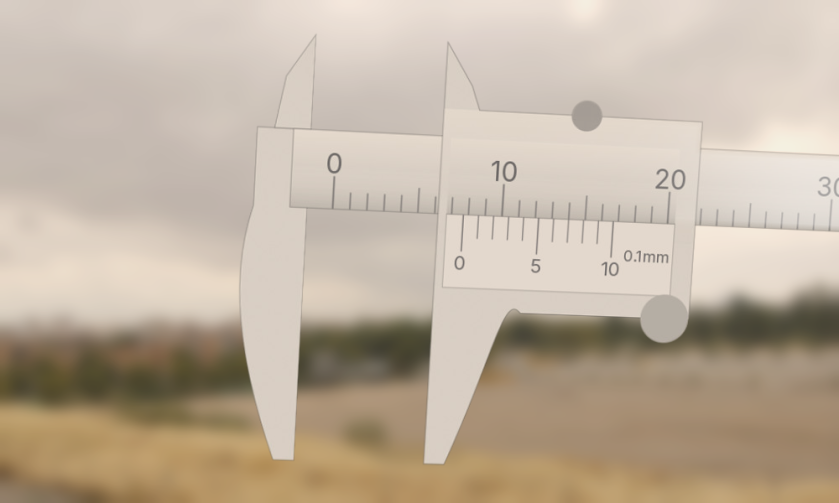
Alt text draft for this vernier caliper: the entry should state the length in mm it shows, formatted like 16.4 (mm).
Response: 7.7 (mm)
